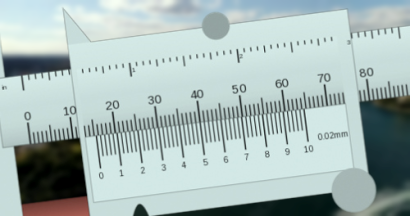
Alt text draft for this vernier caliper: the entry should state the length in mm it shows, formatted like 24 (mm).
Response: 15.5 (mm)
